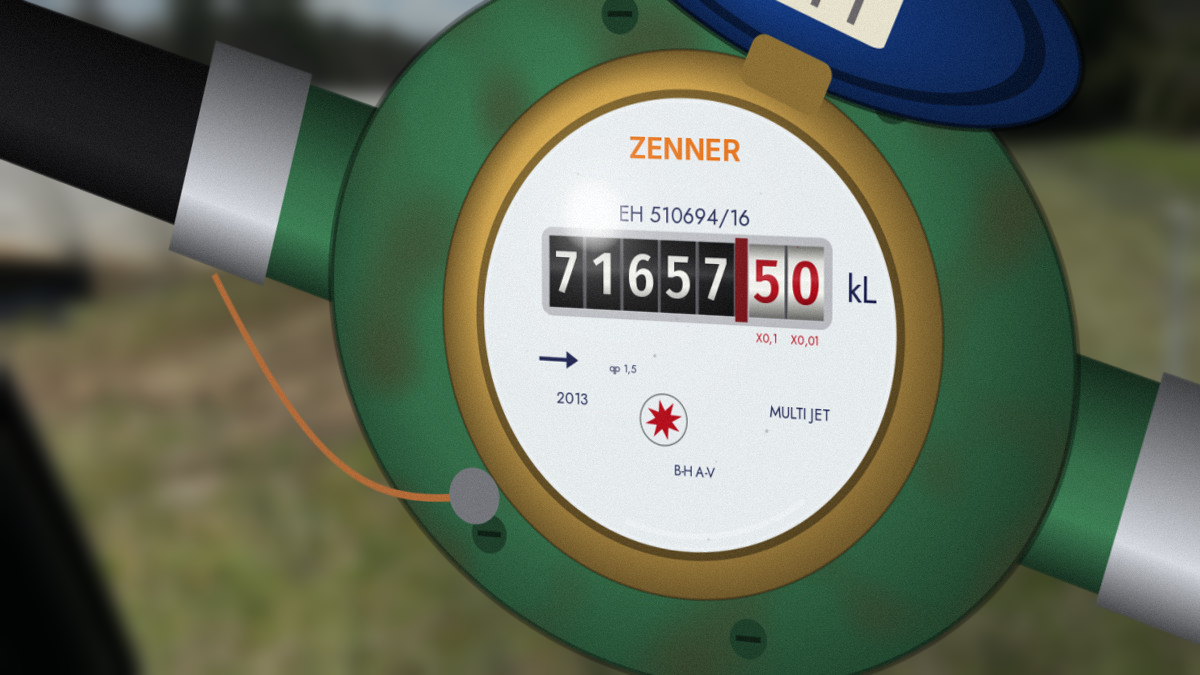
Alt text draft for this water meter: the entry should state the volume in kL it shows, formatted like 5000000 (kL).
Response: 71657.50 (kL)
